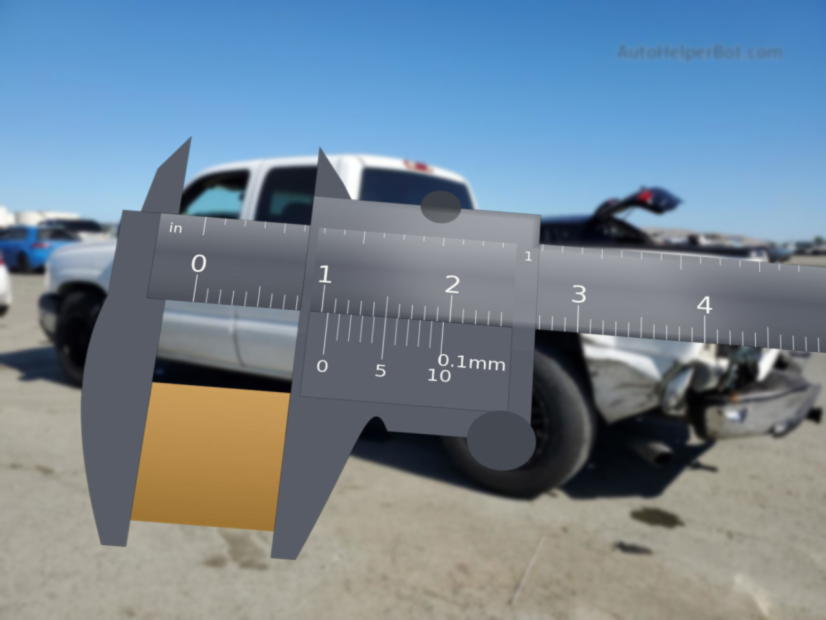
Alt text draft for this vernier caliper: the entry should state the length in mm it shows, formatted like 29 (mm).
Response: 10.5 (mm)
